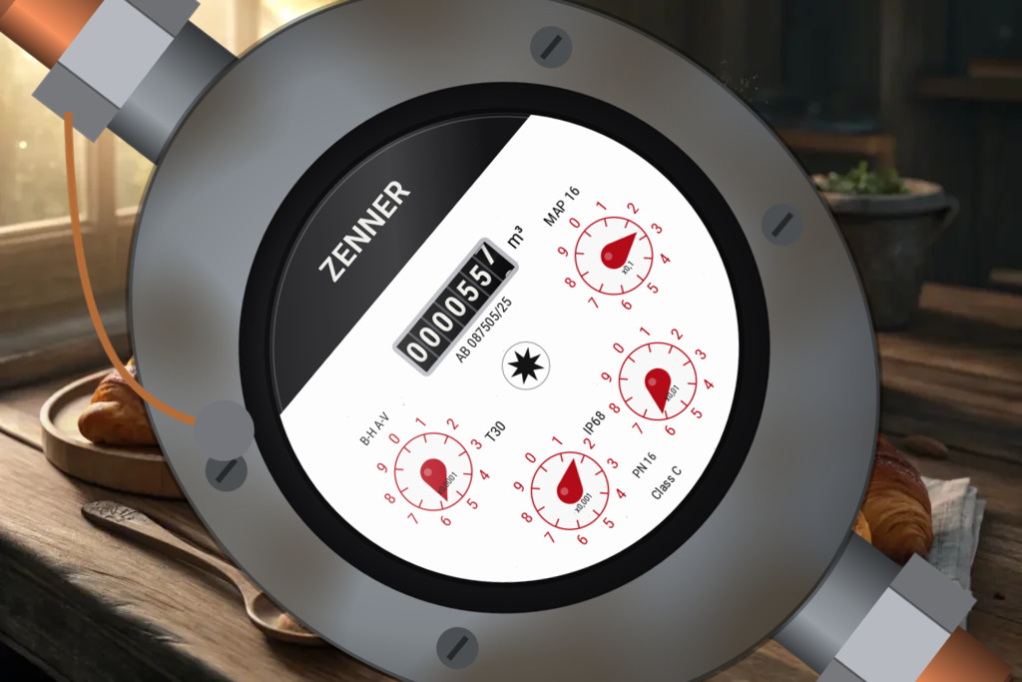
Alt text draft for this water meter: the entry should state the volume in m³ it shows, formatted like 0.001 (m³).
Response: 557.2615 (m³)
